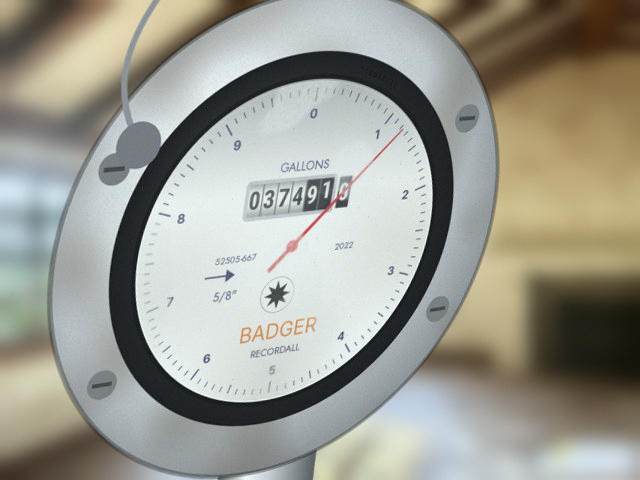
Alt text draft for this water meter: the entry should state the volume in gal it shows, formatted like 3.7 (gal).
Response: 374911.2 (gal)
